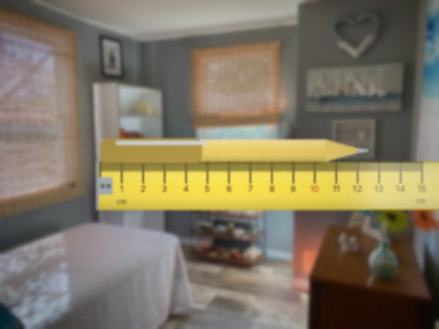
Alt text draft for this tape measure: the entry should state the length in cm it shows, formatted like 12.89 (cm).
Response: 12.5 (cm)
